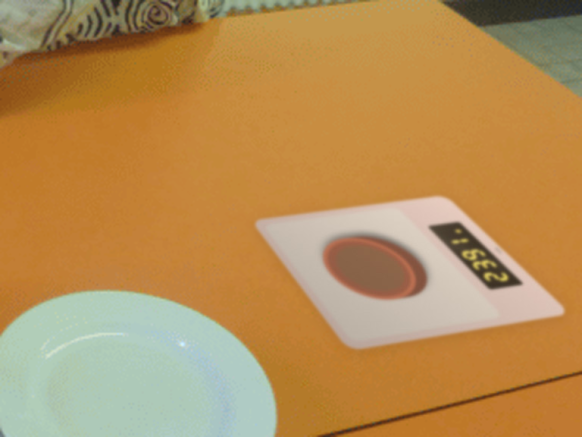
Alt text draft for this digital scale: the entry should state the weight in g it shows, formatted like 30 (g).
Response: 2391 (g)
